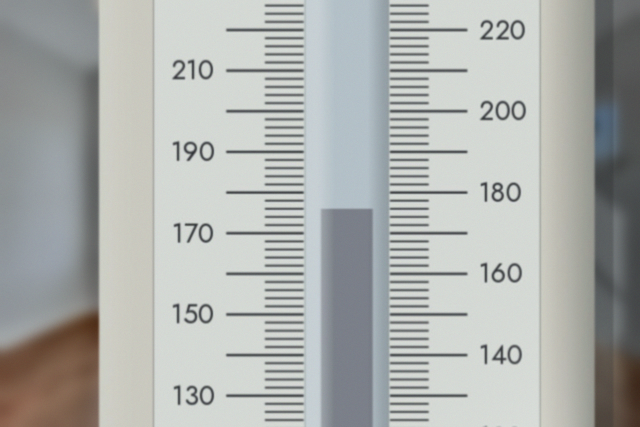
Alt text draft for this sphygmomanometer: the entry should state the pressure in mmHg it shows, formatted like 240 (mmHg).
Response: 176 (mmHg)
